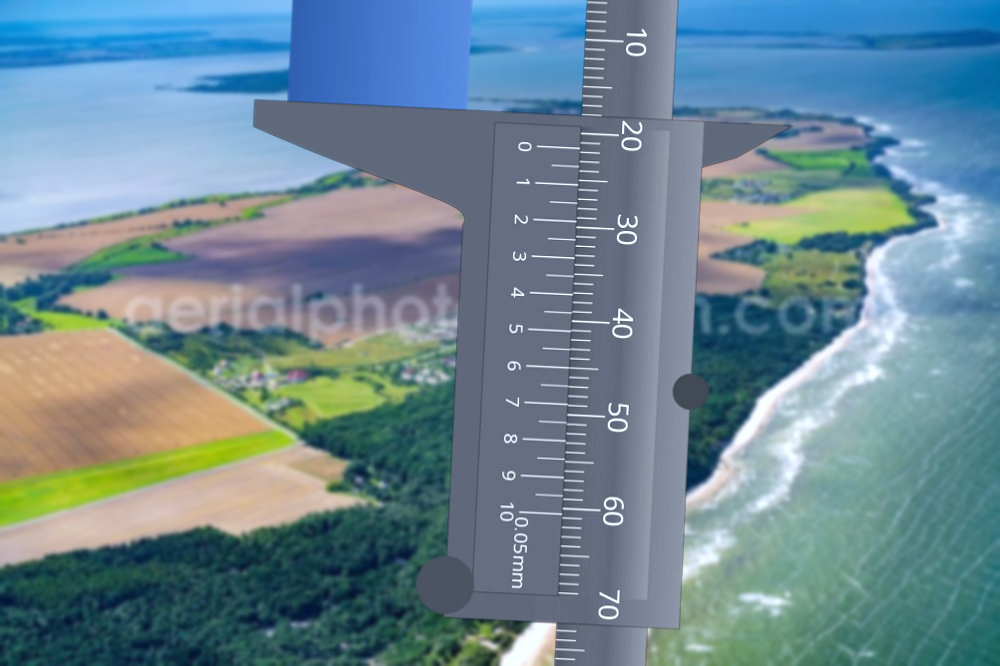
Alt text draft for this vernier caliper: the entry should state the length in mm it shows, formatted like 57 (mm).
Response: 21.6 (mm)
